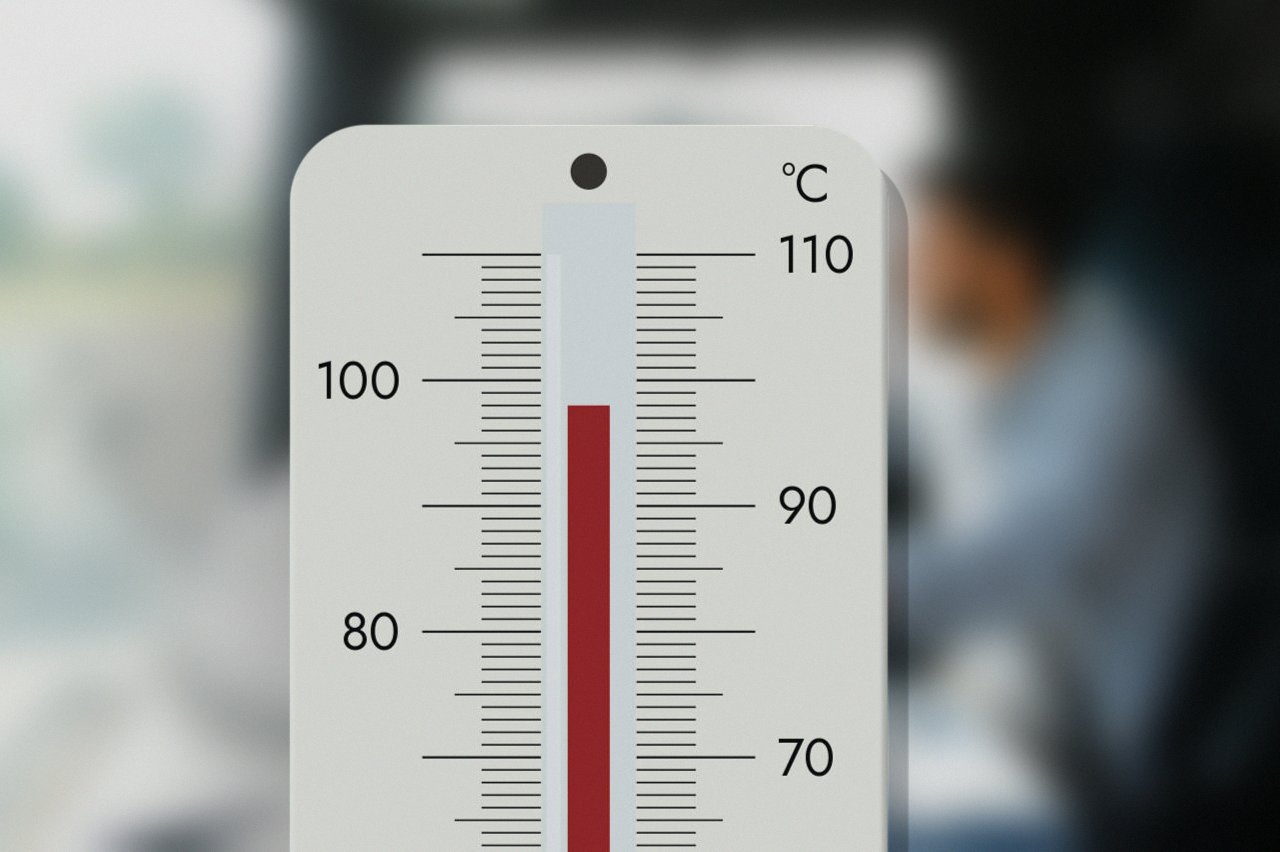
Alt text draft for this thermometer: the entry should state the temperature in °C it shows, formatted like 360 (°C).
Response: 98 (°C)
